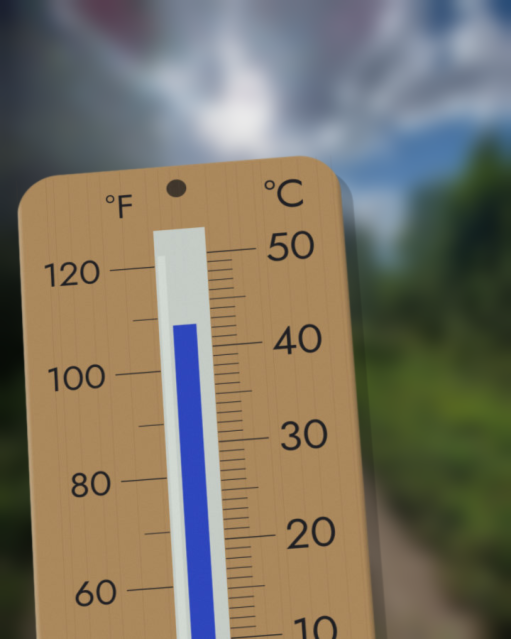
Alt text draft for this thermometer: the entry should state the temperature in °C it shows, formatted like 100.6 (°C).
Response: 42.5 (°C)
